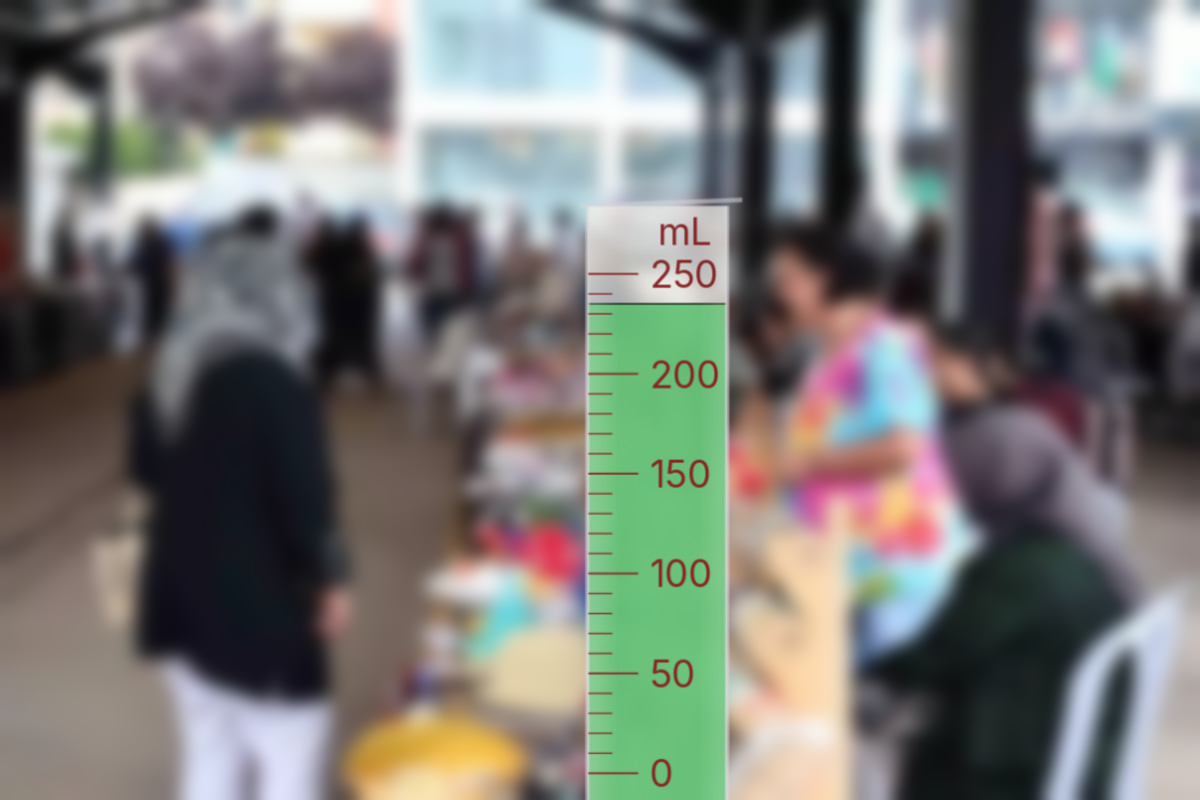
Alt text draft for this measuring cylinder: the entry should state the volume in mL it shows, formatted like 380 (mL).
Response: 235 (mL)
